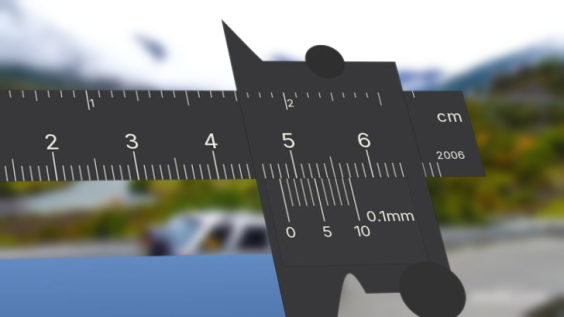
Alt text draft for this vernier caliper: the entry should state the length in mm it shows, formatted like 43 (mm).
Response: 47.8 (mm)
